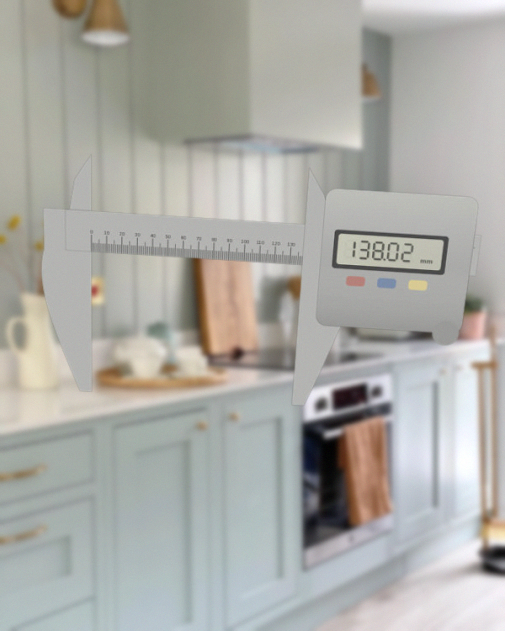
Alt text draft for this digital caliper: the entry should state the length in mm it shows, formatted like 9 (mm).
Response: 138.02 (mm)
